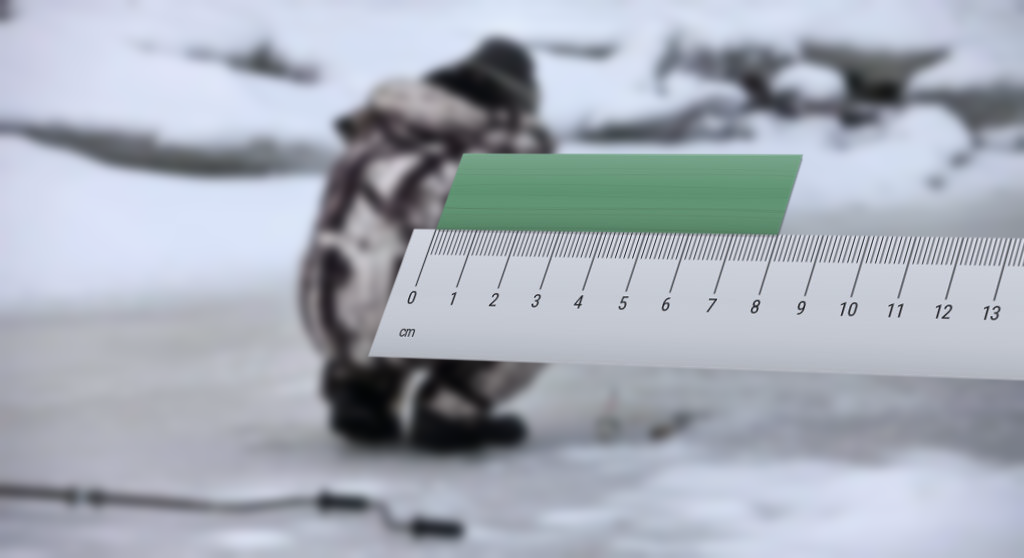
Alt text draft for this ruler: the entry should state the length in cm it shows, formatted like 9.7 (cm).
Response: 8 (cm)
